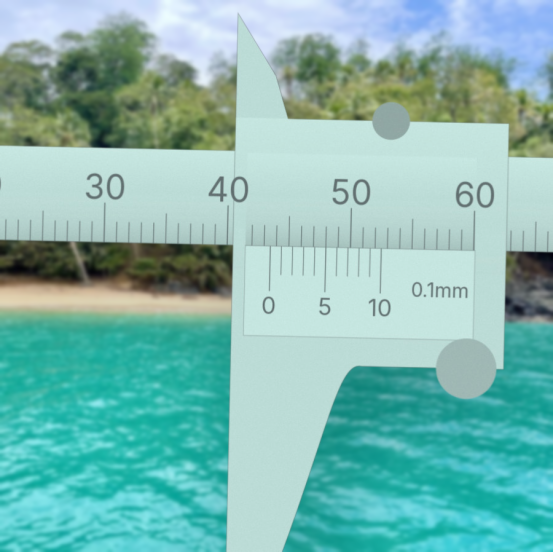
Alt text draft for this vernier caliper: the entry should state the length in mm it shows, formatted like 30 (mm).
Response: 43.5 (mm)
